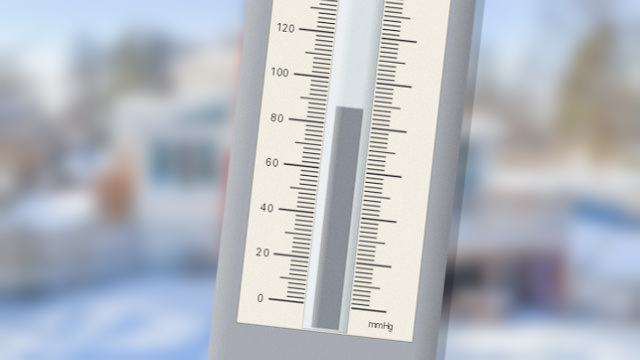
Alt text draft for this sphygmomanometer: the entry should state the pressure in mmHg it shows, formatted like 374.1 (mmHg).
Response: 88 (mmHg)
